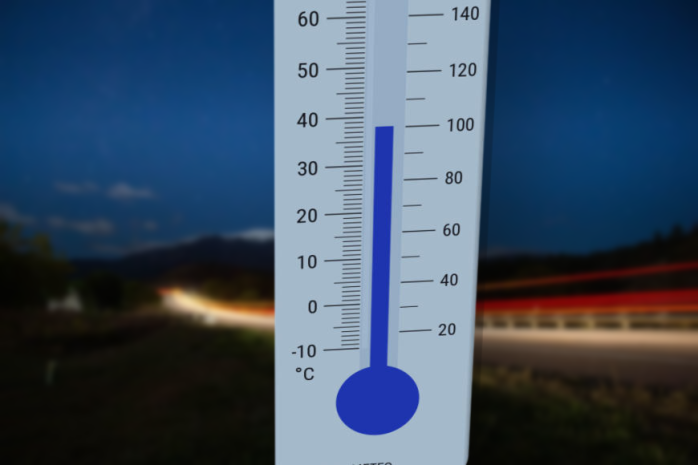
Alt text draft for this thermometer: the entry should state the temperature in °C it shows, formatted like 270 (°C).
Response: 38 (°C)
